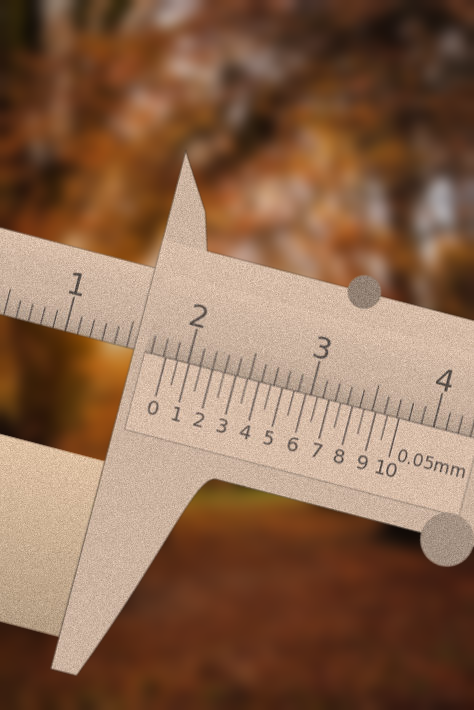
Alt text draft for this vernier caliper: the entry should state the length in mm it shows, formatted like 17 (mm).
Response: 18.2 (mm)
